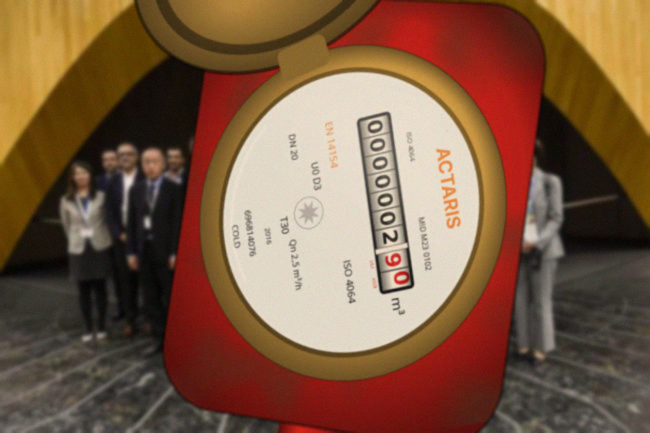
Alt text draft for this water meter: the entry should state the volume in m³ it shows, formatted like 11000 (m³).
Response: 2.90 (m³)
